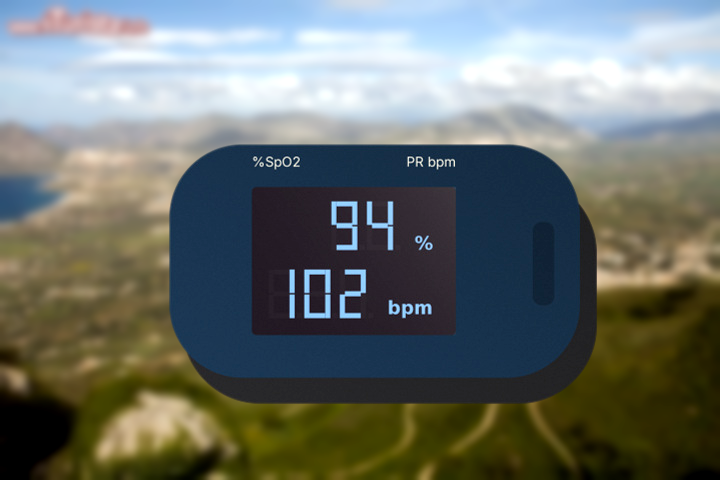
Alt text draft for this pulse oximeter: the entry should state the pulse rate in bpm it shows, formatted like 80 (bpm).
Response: 102 (bpm)
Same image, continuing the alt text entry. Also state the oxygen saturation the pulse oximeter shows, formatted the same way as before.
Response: 94 (%)
